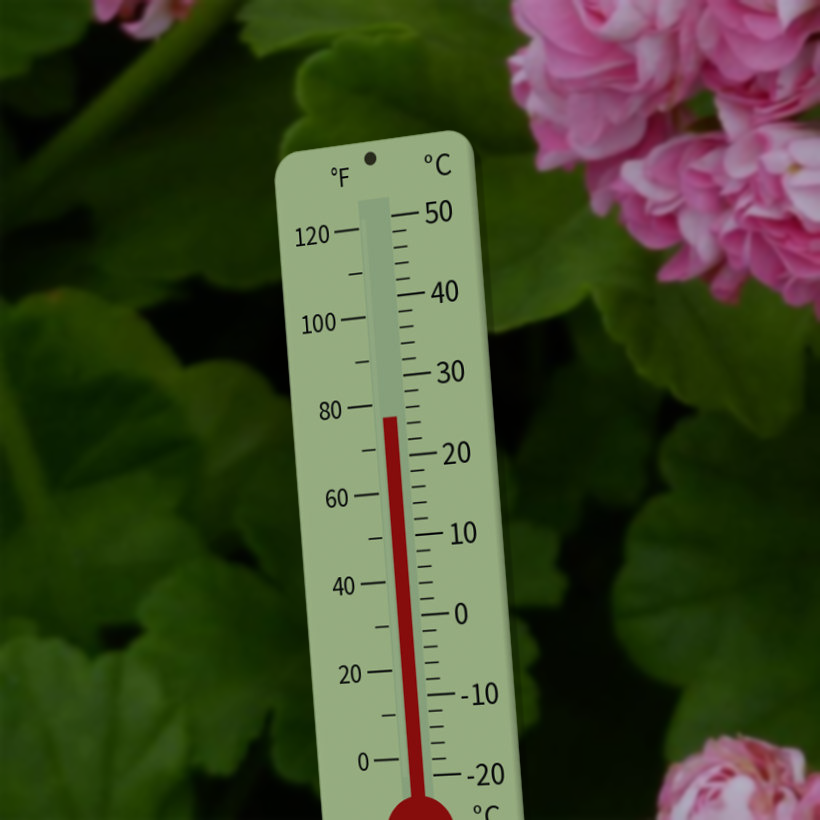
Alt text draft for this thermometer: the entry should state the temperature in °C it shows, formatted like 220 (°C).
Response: 25 (°C)
